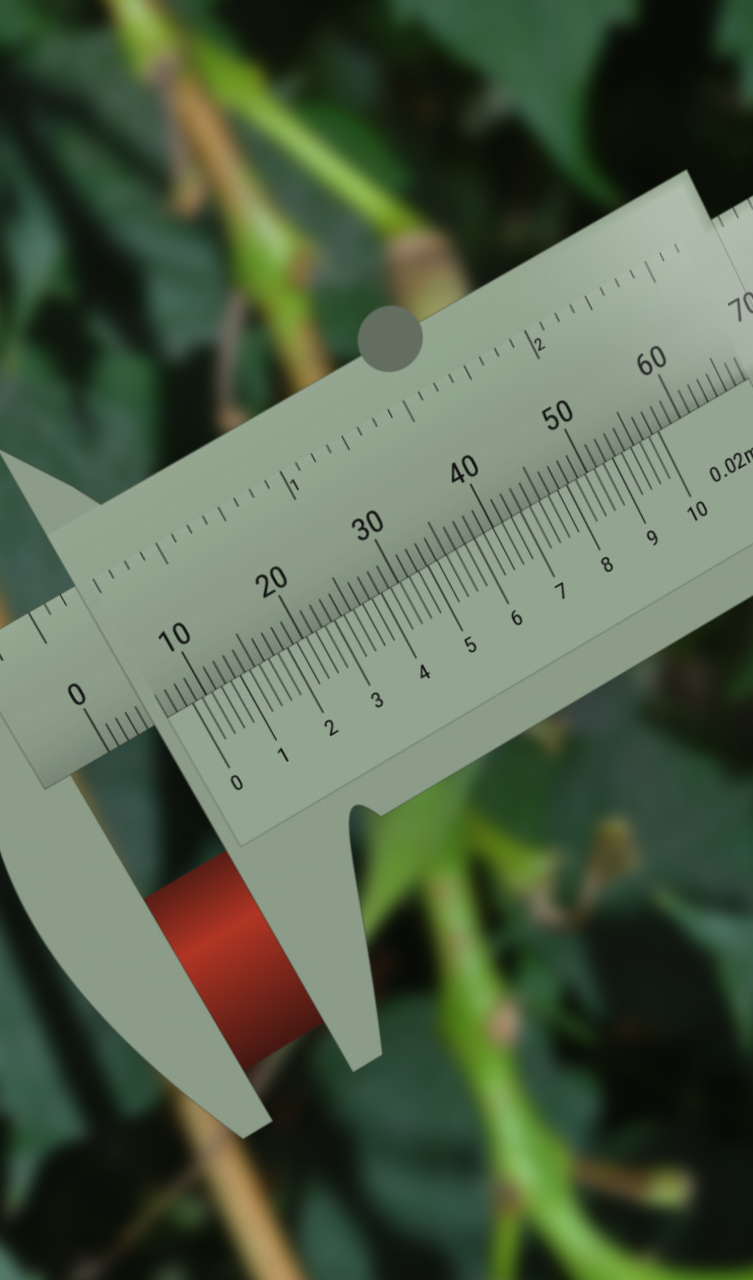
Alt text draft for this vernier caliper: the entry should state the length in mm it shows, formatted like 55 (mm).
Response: 8.6 (mm)
